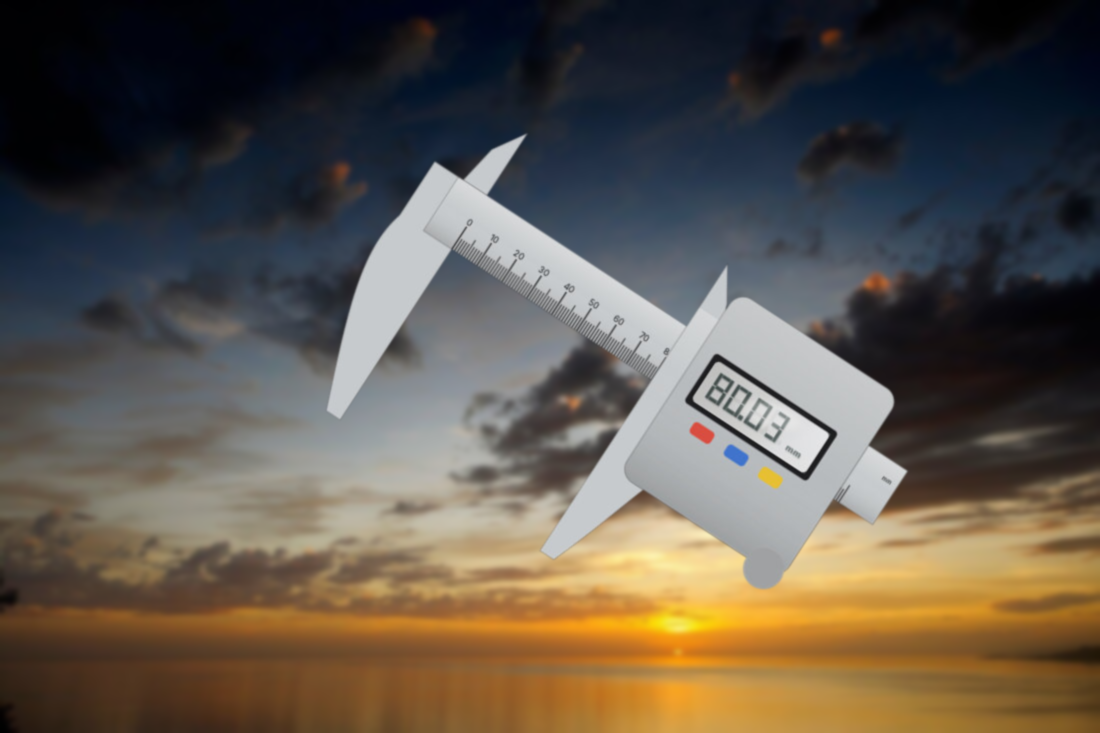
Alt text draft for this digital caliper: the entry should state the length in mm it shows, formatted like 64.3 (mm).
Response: 80.03 (mm)
